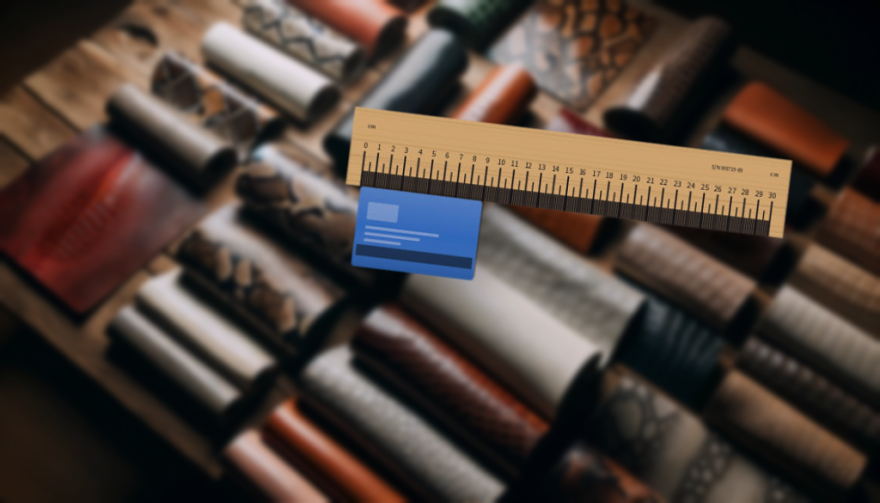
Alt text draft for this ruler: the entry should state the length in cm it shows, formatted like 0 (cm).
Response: 9 (cm)
